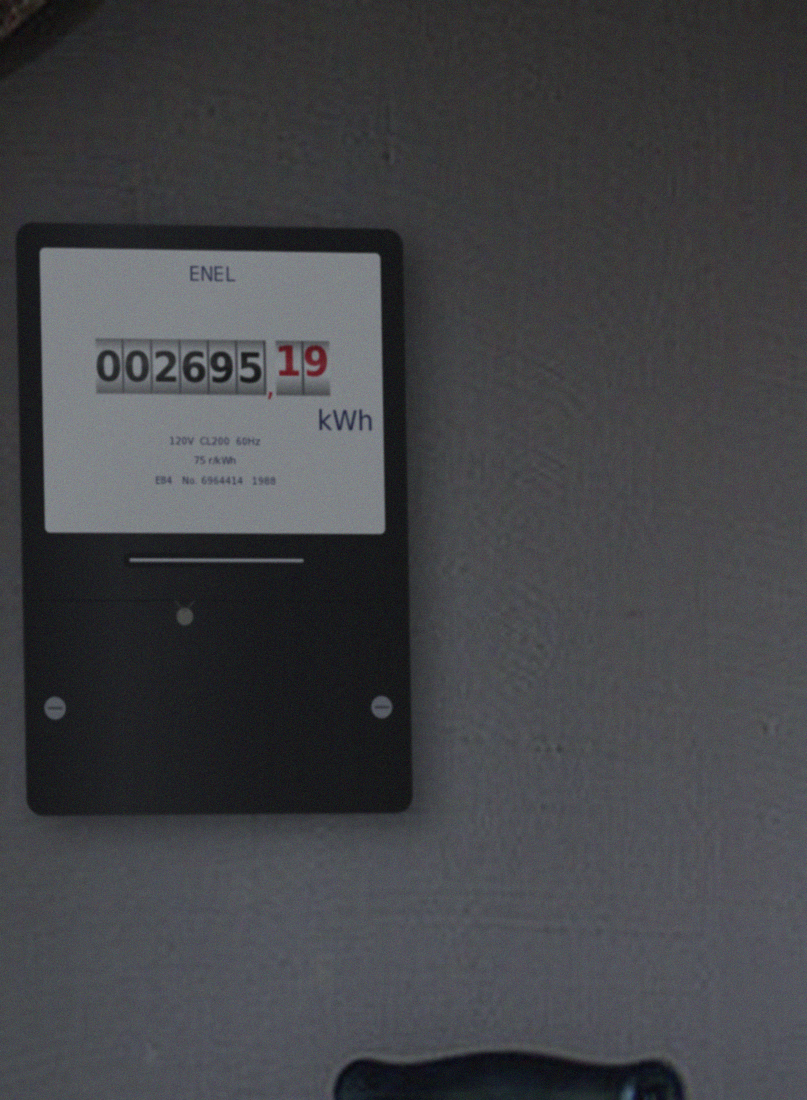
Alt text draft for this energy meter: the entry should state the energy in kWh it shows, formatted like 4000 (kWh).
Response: 2695.19 (kWh)
